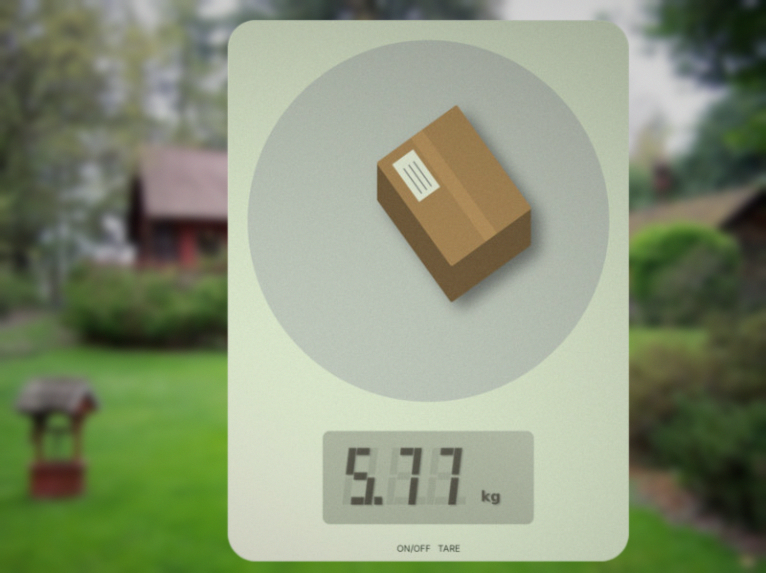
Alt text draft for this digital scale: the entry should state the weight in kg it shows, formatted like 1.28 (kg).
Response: 5.77 (kg)
